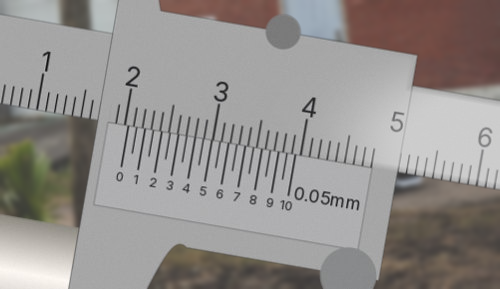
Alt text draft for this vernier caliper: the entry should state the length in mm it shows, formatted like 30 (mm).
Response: 20.4 (mm)
